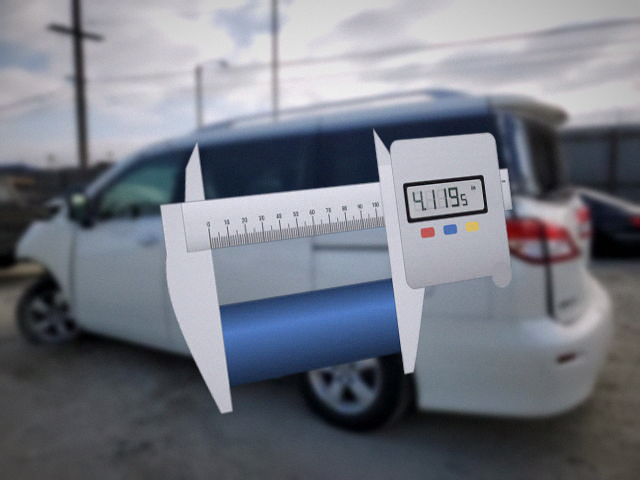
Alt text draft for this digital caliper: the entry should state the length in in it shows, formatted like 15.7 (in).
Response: 4.1195 (in)
